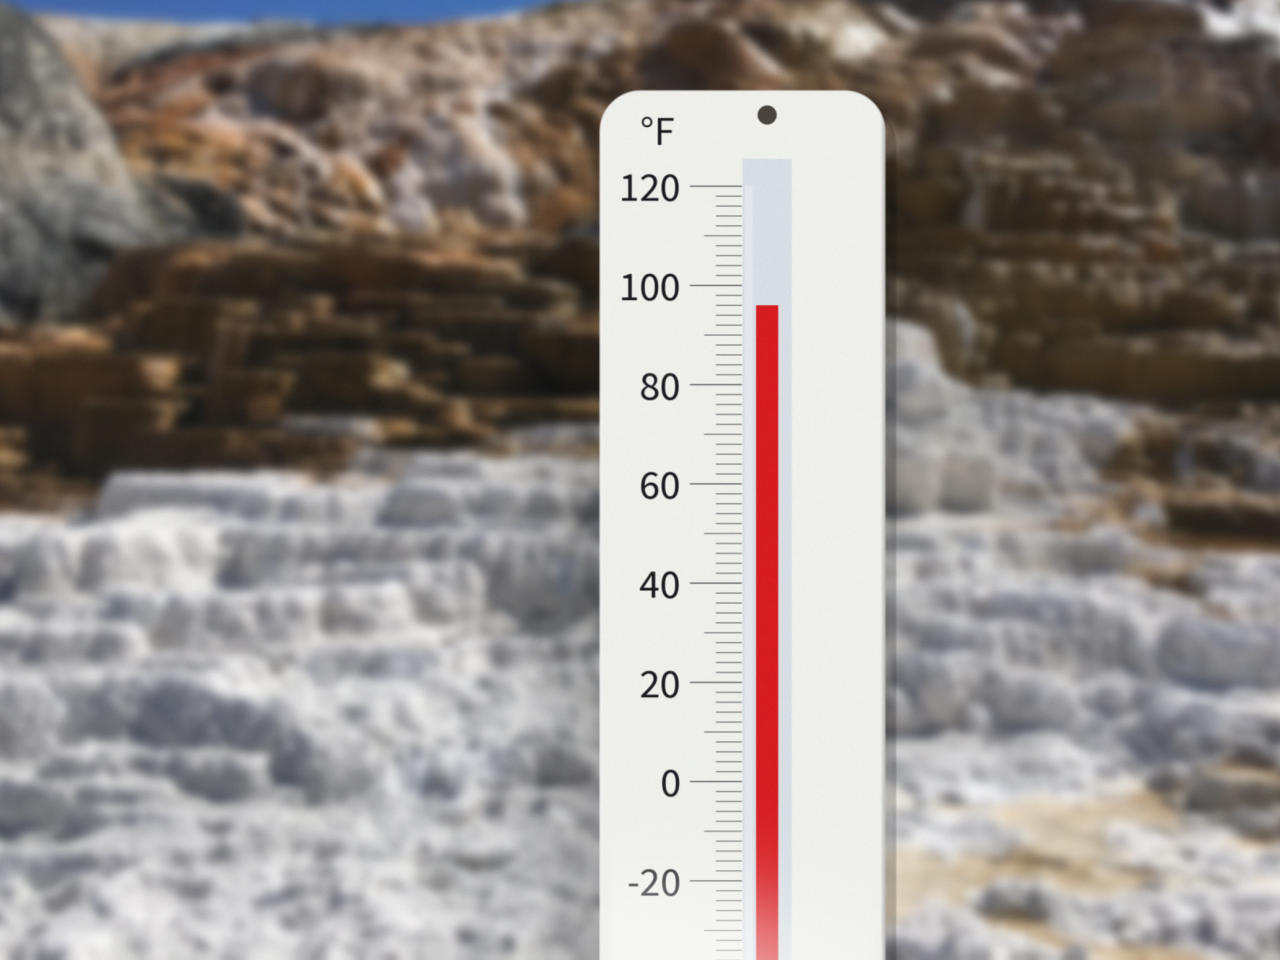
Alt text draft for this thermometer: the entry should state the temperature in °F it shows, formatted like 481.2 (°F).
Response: 96 (°F)
